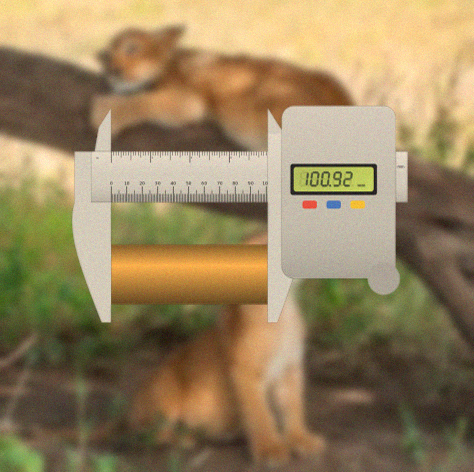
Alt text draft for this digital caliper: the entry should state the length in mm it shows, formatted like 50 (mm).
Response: 100.92 (mm)
